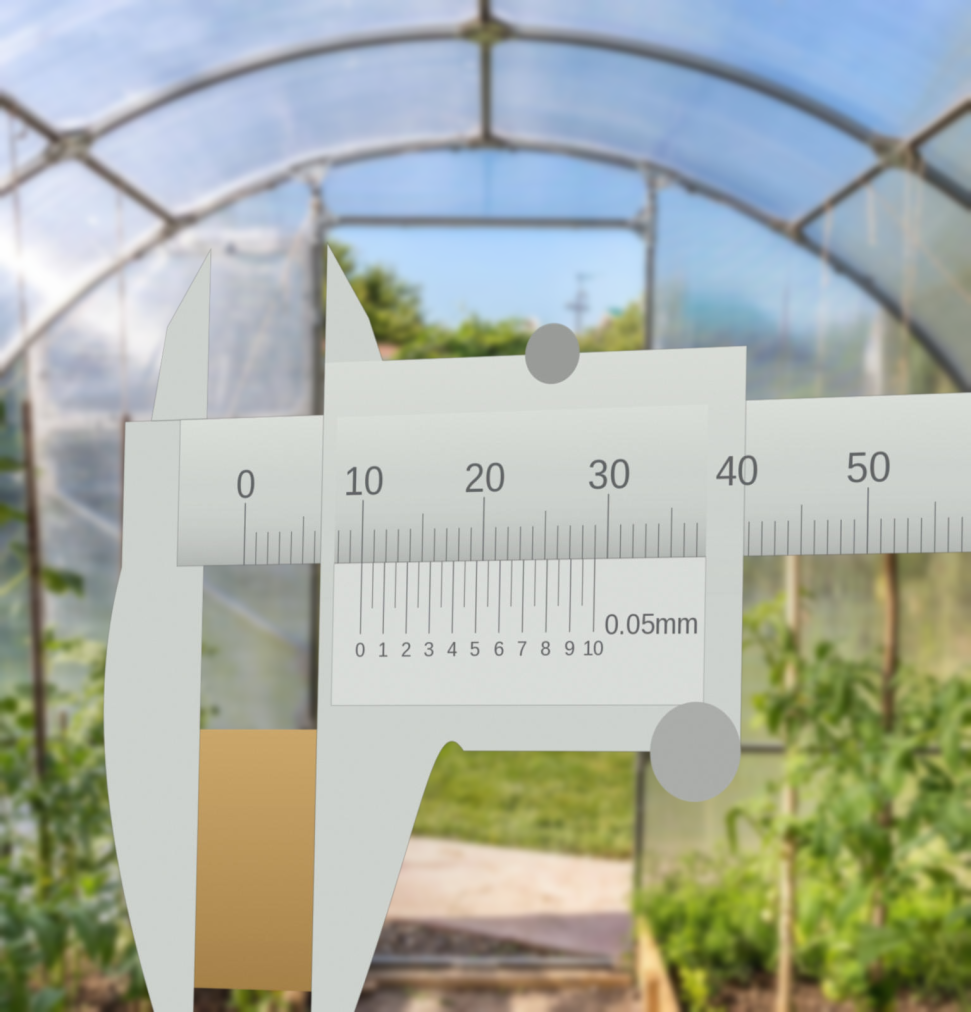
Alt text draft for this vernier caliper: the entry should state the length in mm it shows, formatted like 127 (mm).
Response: 10.0 (mm)
